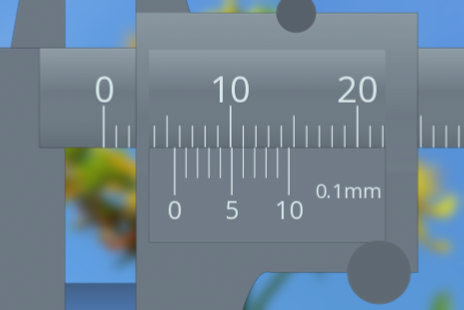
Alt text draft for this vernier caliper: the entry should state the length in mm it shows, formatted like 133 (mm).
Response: 5.6 (mm)
